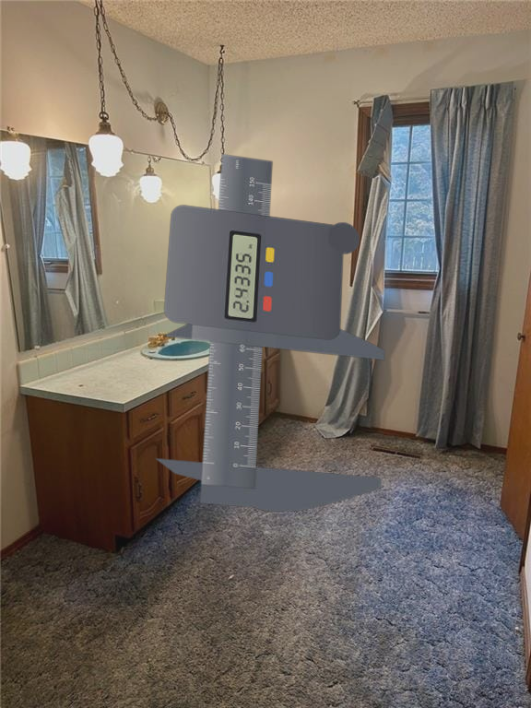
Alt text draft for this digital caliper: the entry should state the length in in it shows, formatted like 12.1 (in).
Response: 2.4335 (in)
